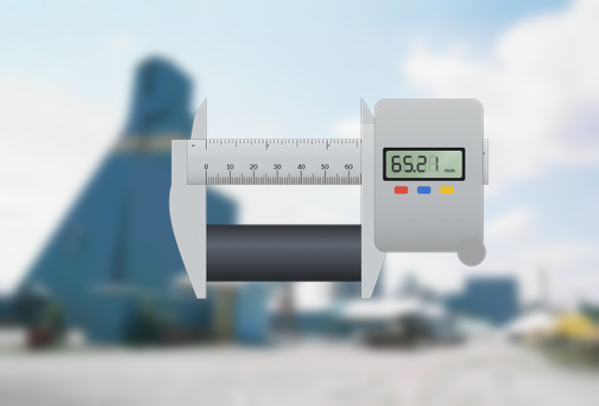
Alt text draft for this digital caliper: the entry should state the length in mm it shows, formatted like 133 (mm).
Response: 65.21 (mm)
